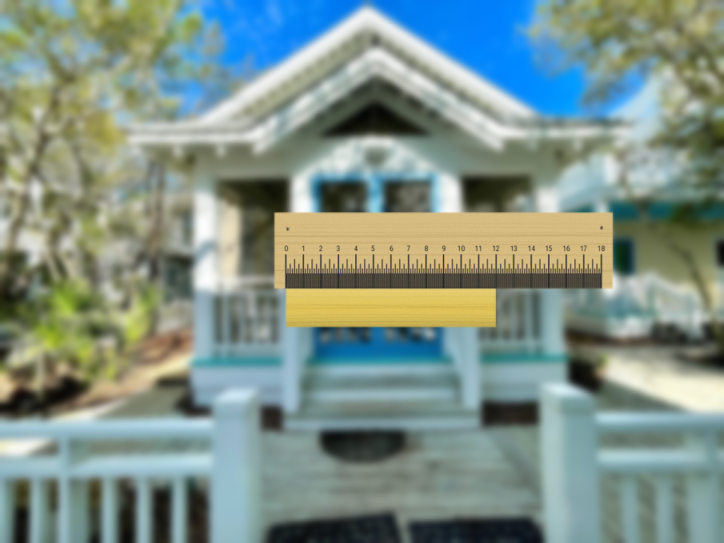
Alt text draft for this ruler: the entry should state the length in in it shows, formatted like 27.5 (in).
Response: 12 (in)
